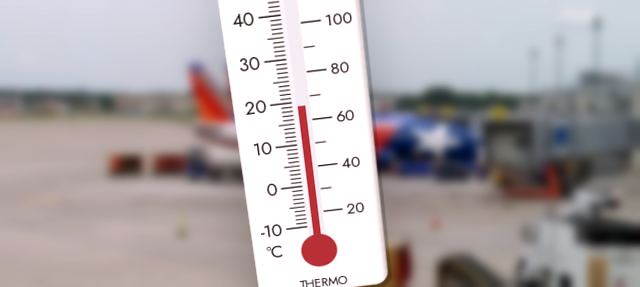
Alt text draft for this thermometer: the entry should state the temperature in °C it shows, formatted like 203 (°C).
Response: 19 (°C)
